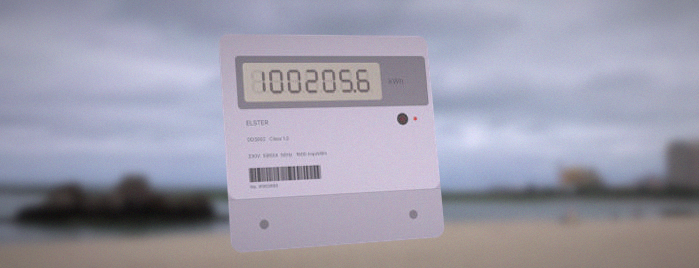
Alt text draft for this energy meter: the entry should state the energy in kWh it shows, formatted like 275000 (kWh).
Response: 100205.6 (kWh)
